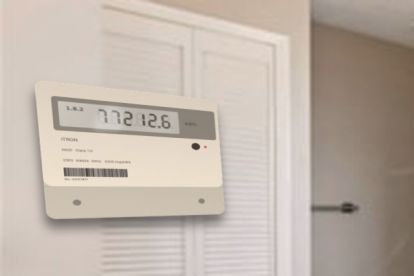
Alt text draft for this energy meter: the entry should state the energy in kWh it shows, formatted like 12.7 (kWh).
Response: 77212.6 (kWh)
